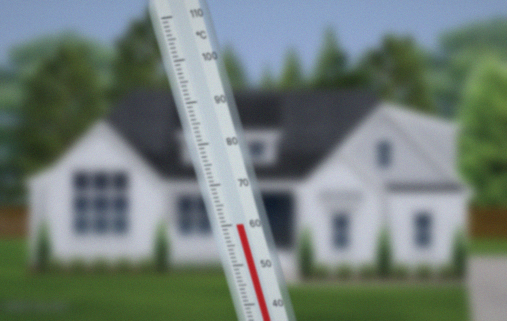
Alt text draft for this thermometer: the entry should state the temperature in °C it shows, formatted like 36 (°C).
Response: 60 (°C)
